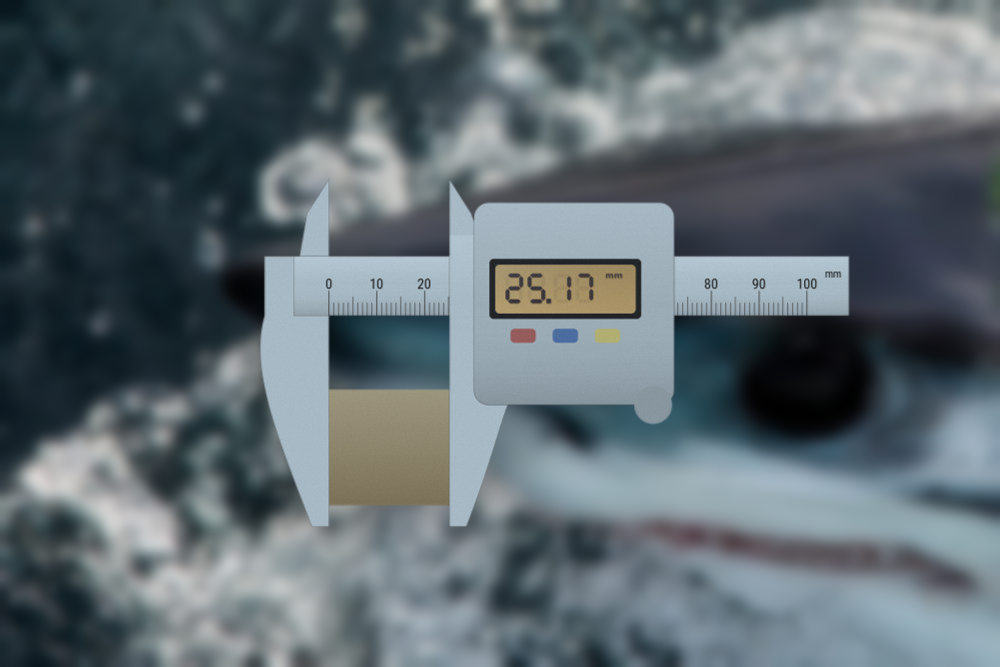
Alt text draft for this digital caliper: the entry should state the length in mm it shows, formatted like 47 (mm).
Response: 25.17 (mm)
